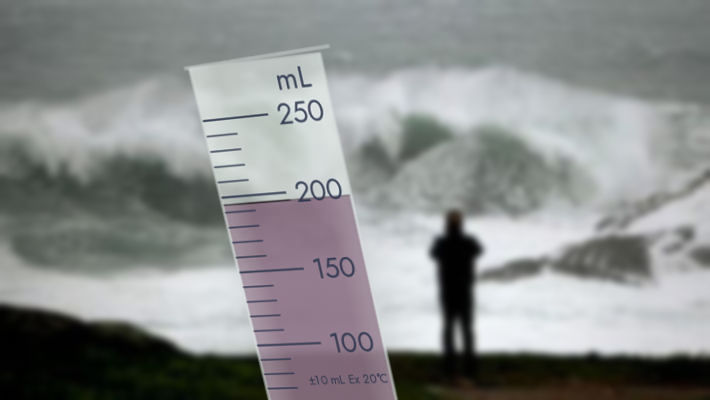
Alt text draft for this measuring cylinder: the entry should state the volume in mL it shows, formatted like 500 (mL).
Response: 195 (mL)
